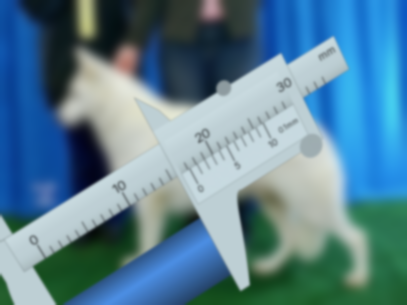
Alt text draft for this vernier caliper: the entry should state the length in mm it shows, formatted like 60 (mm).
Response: 17.2 (mm)
